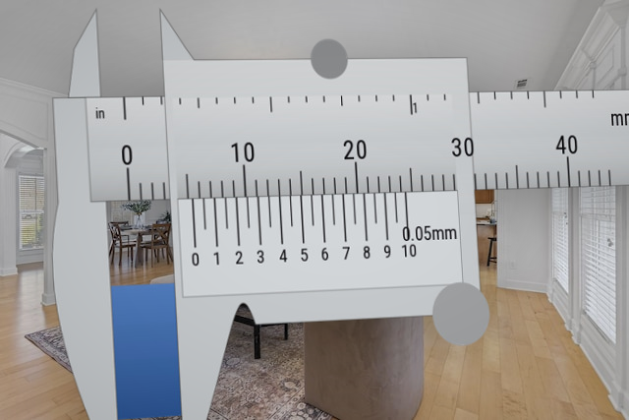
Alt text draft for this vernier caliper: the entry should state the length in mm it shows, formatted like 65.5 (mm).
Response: 5.4 (mm)
